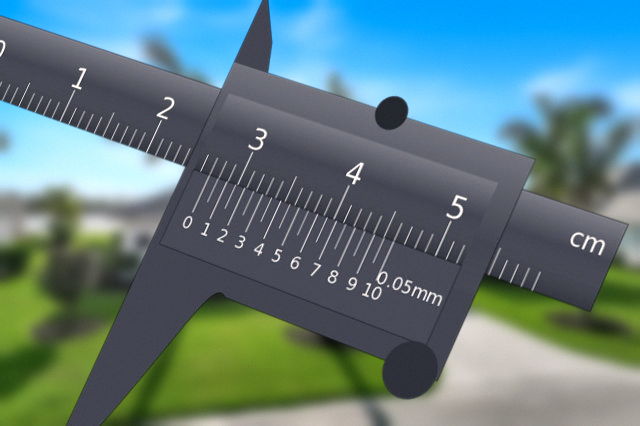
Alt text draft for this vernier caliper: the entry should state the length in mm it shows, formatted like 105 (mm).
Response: 27.0 (mm)
